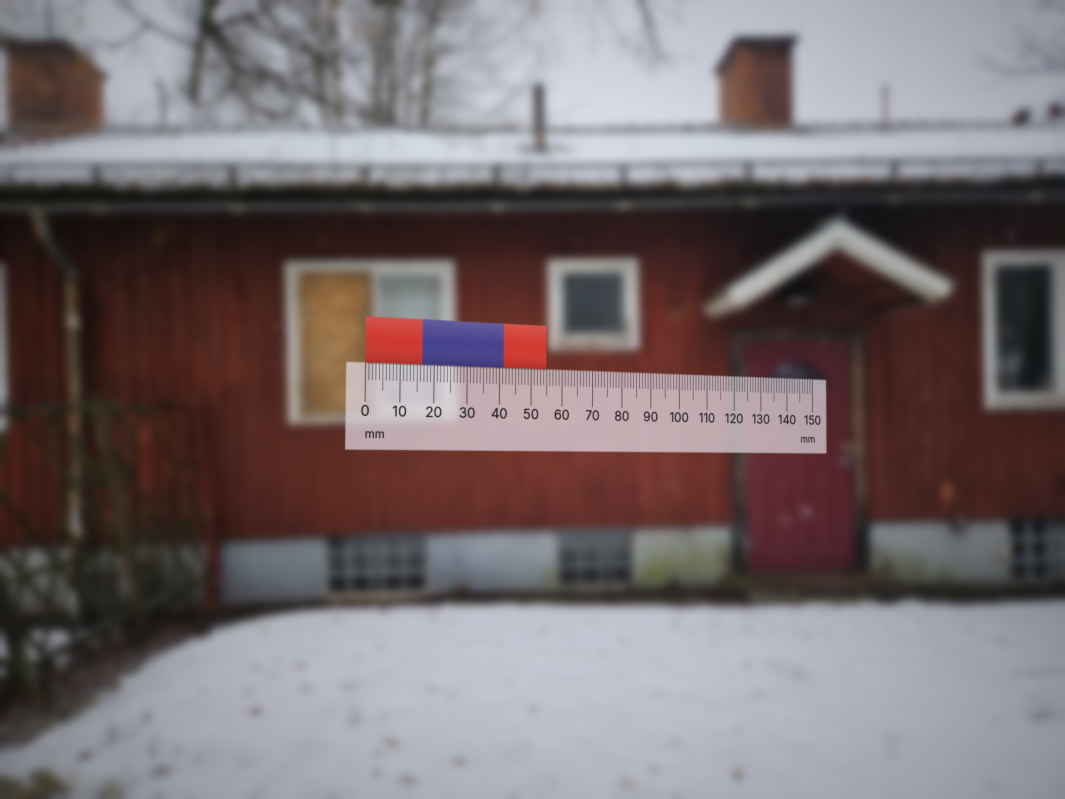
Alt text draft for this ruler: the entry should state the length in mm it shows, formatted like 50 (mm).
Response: 55 (mm)
